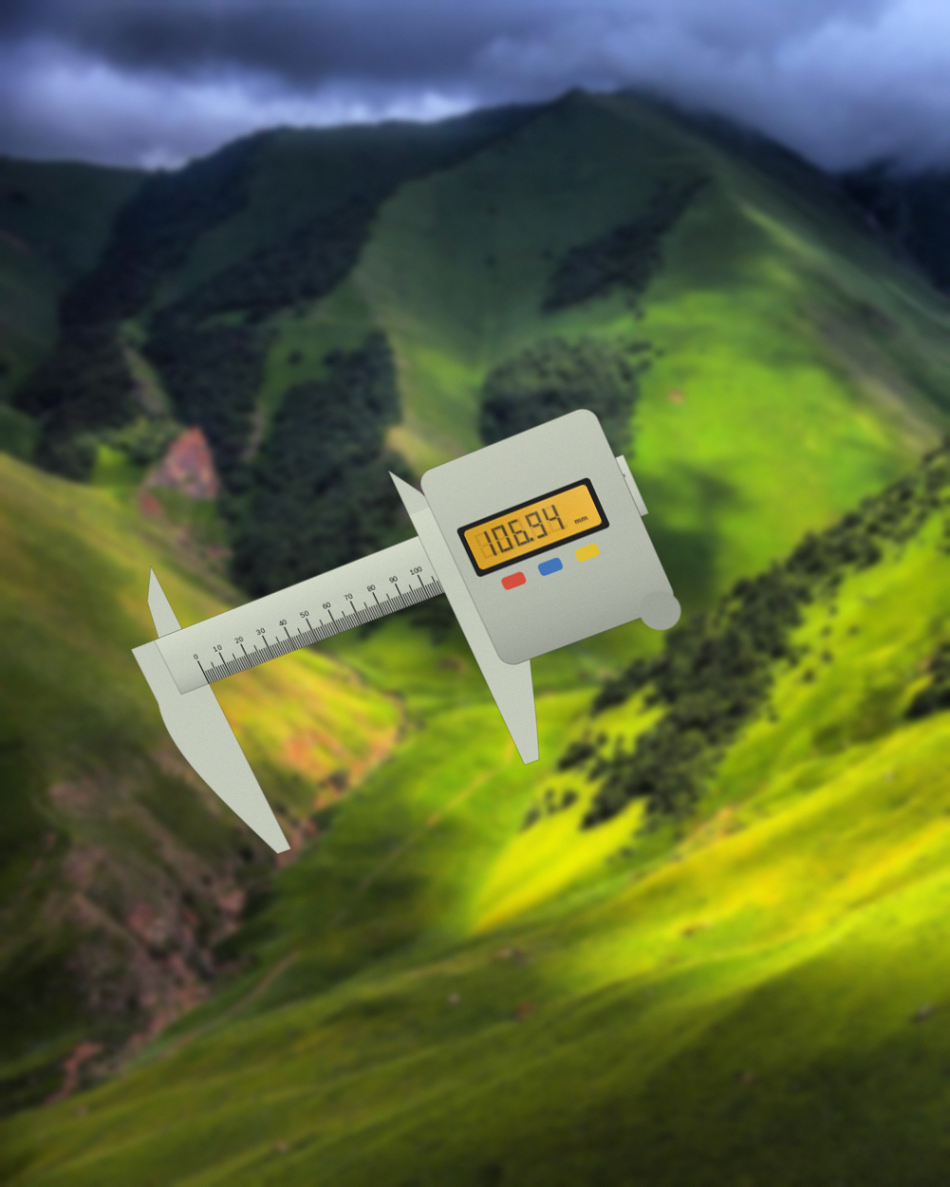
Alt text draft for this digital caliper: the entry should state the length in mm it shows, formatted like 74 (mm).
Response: 106.94 (mm)
